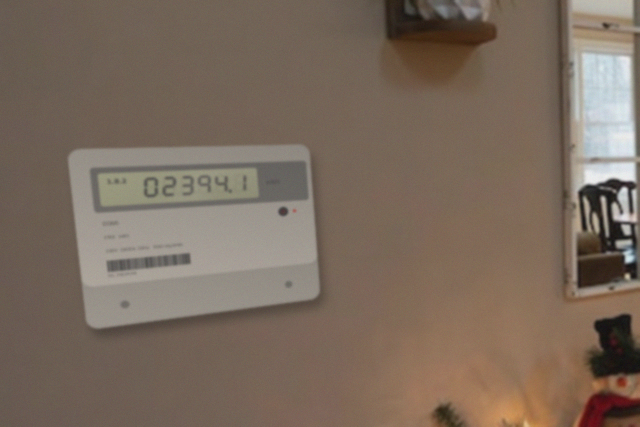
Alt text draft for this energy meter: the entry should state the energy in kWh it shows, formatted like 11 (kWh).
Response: 2394.1 (kWh)
